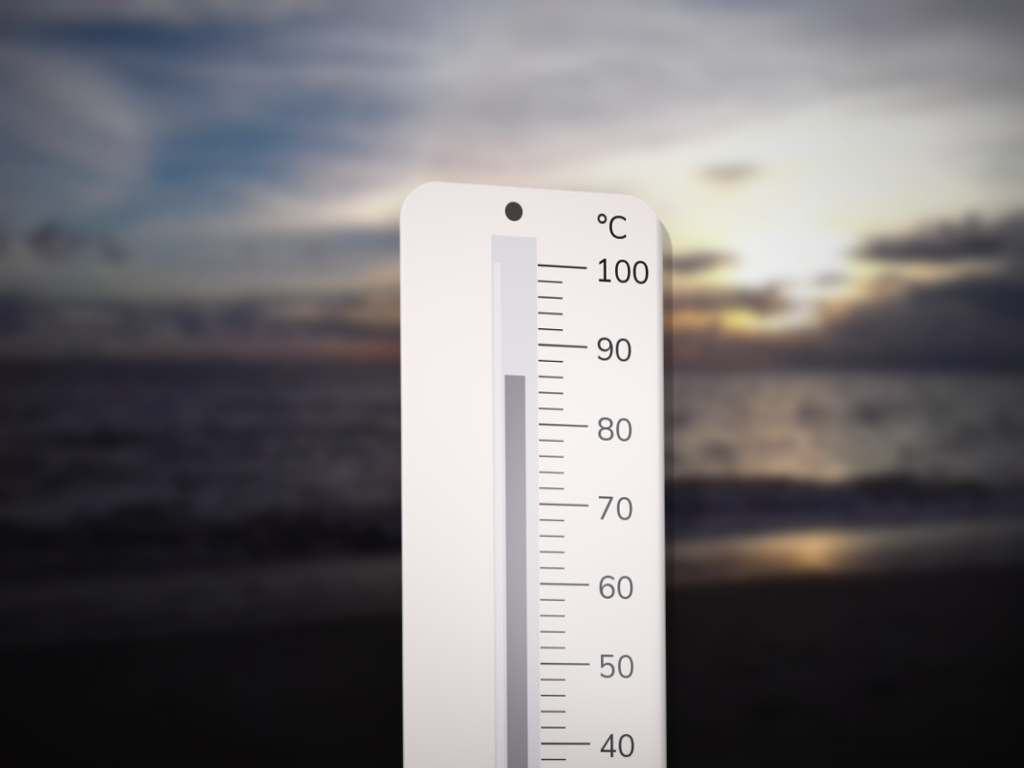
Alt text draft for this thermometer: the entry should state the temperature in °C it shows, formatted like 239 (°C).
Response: 86 (°C)
